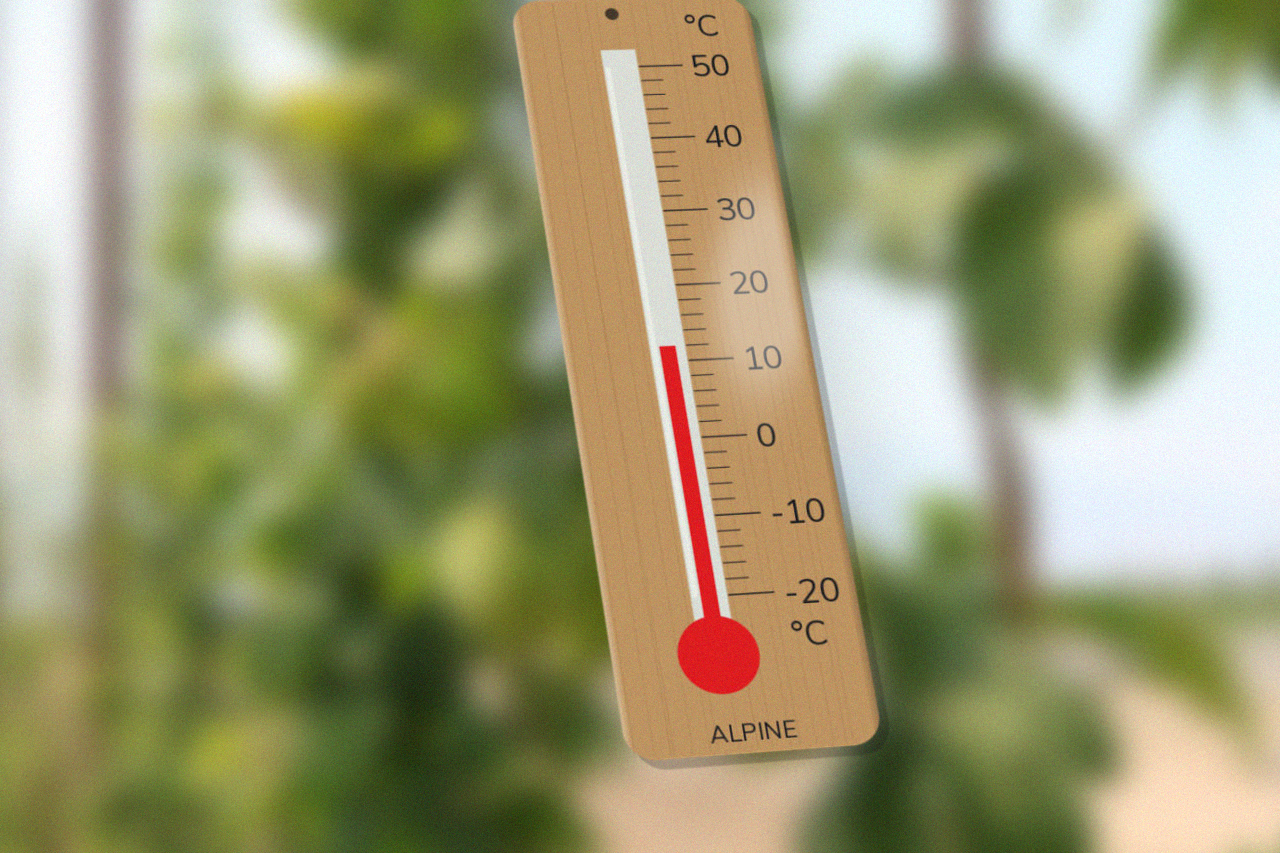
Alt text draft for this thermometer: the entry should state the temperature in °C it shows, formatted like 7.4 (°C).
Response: 12 (°C)
